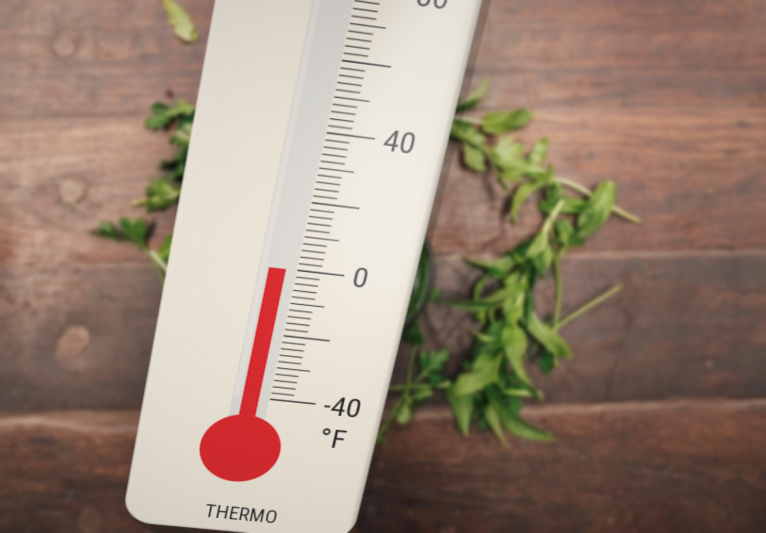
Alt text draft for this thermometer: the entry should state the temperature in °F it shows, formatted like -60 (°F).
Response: 0 (°F)
